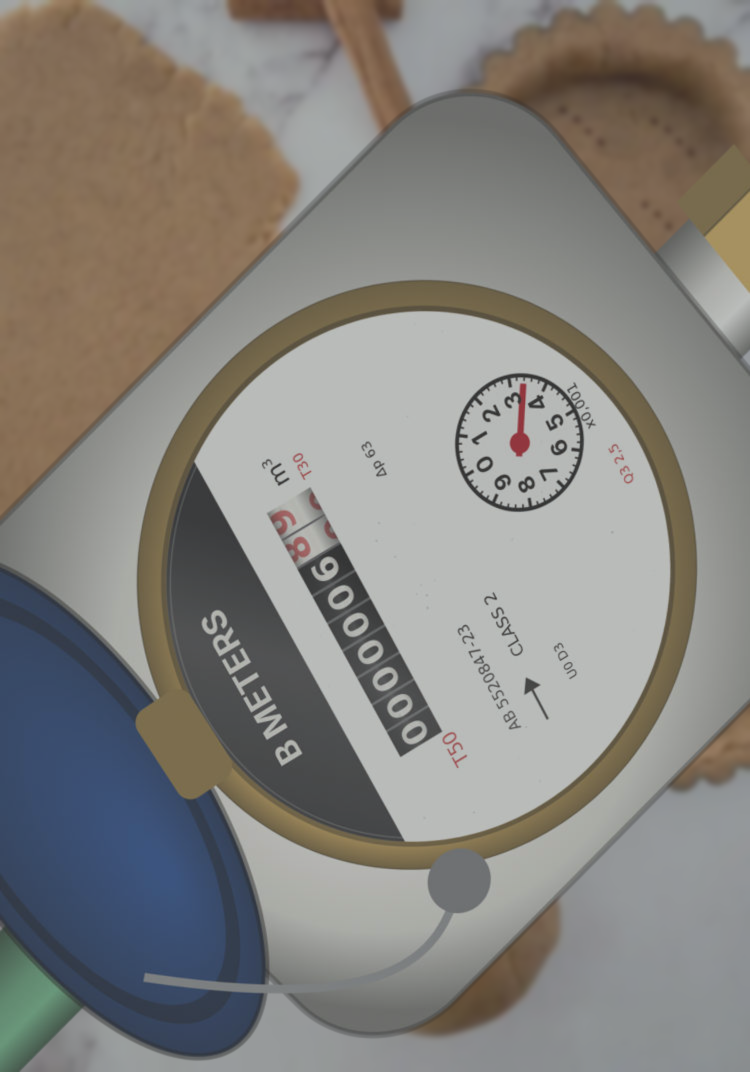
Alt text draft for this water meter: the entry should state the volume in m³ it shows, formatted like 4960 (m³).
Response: 6.893 (m³)
